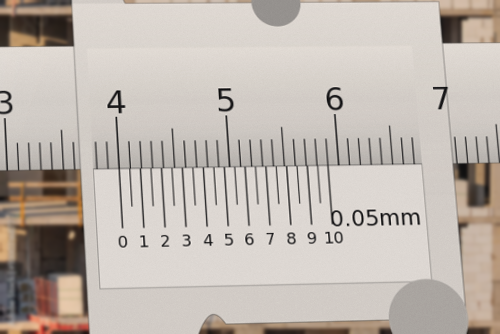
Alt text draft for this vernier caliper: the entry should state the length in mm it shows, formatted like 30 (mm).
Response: 40.0 (mm)
